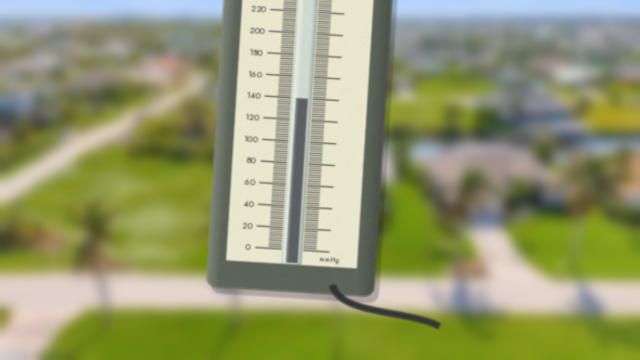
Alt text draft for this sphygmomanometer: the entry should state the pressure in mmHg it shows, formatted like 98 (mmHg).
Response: 140 (mmHg)
